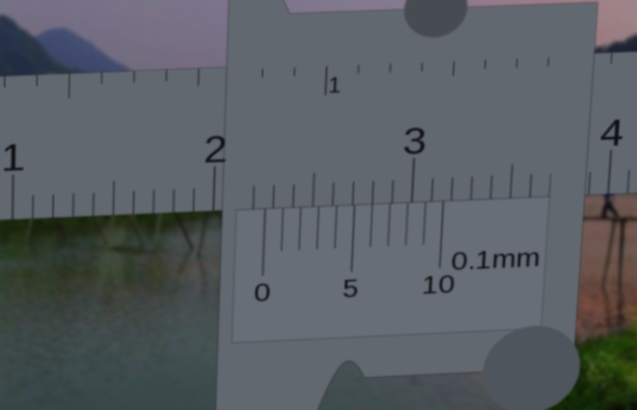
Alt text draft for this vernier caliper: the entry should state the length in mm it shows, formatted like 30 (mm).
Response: 22.6 (mm)
